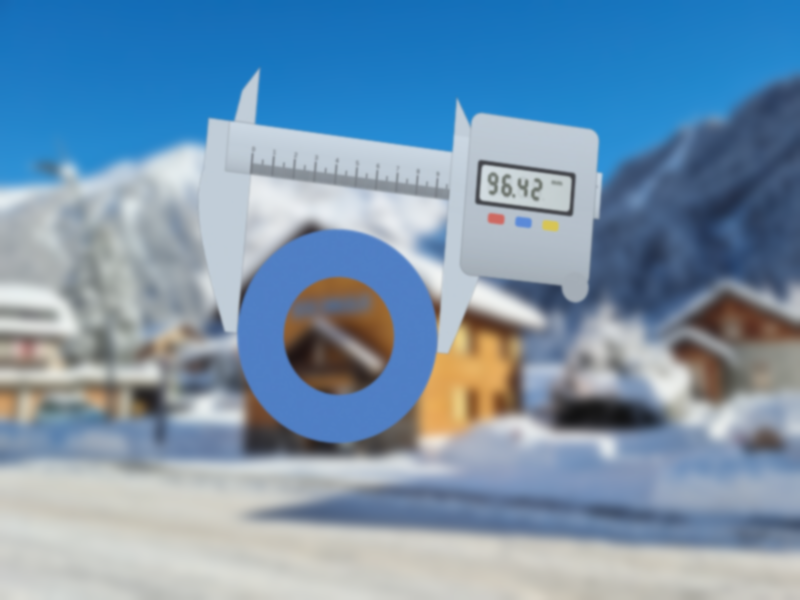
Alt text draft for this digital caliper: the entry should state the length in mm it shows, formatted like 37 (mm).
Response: 96.42 (mm)
